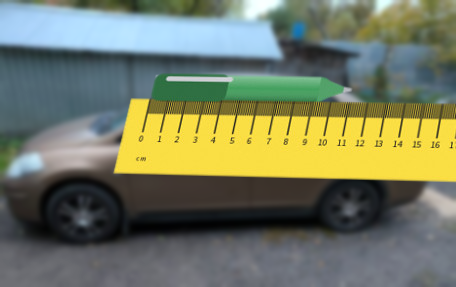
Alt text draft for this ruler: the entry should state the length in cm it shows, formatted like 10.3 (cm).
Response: 11 (cm)
